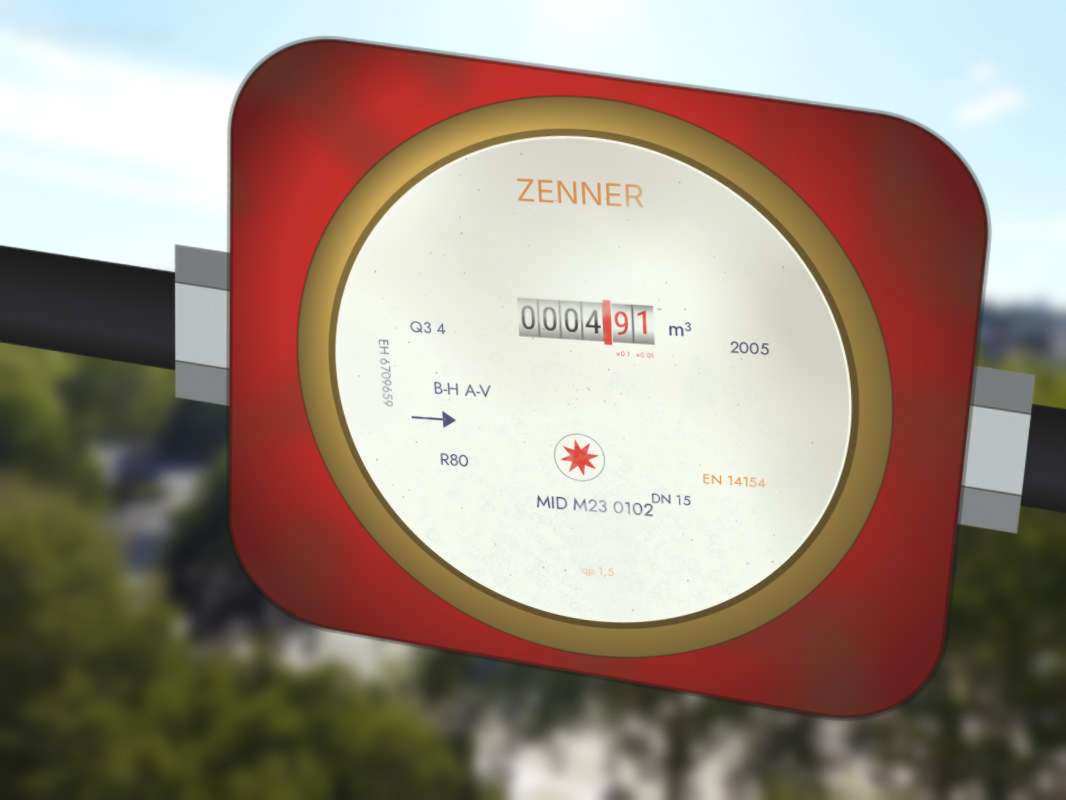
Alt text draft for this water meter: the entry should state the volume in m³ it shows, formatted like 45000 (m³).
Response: 4.91 (m³)
